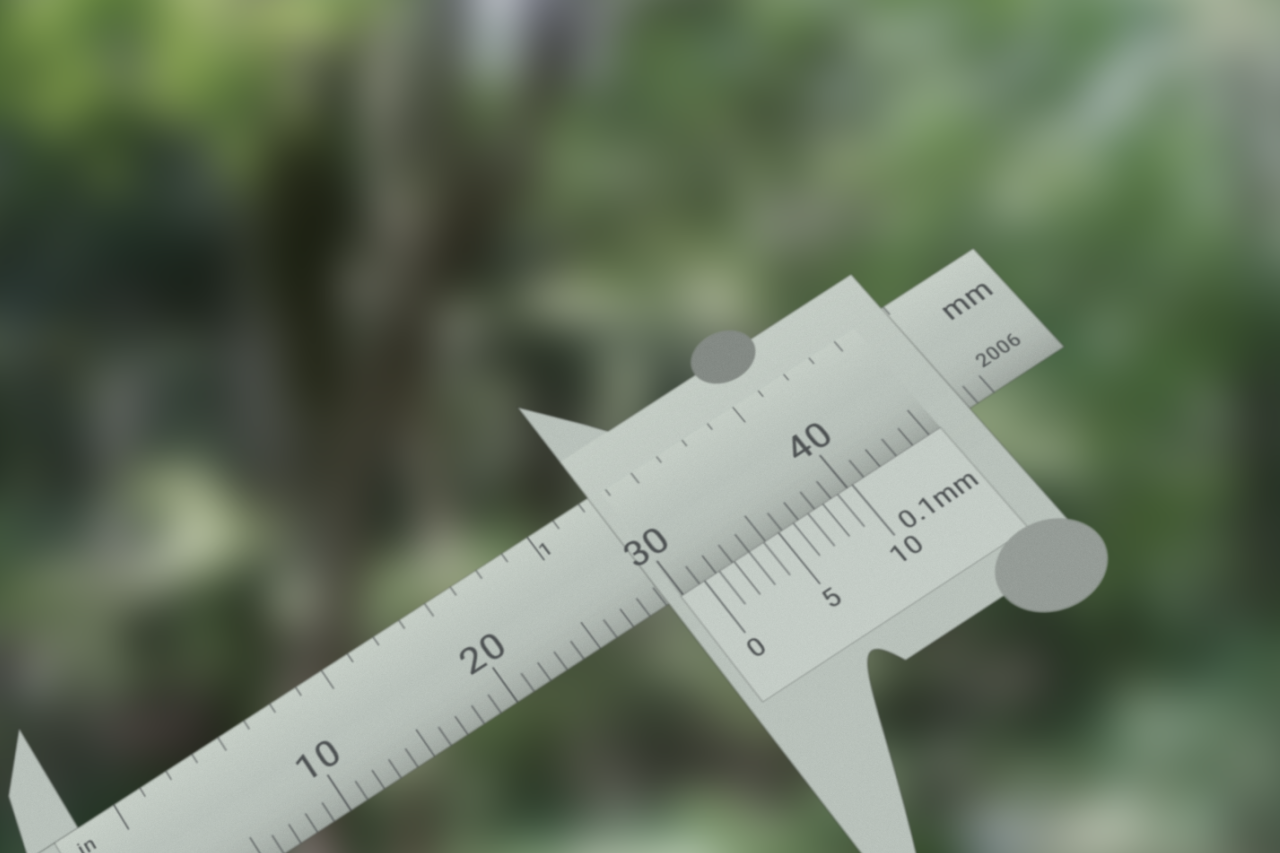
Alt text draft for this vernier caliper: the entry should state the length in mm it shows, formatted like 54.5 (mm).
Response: 31.3 (mm)
